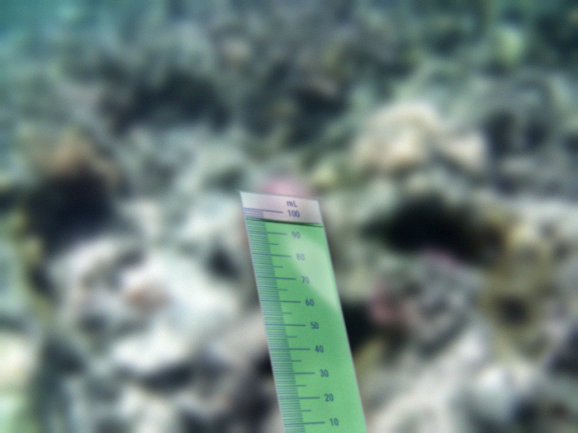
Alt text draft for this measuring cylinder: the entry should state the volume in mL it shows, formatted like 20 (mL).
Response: 95 (mL)
